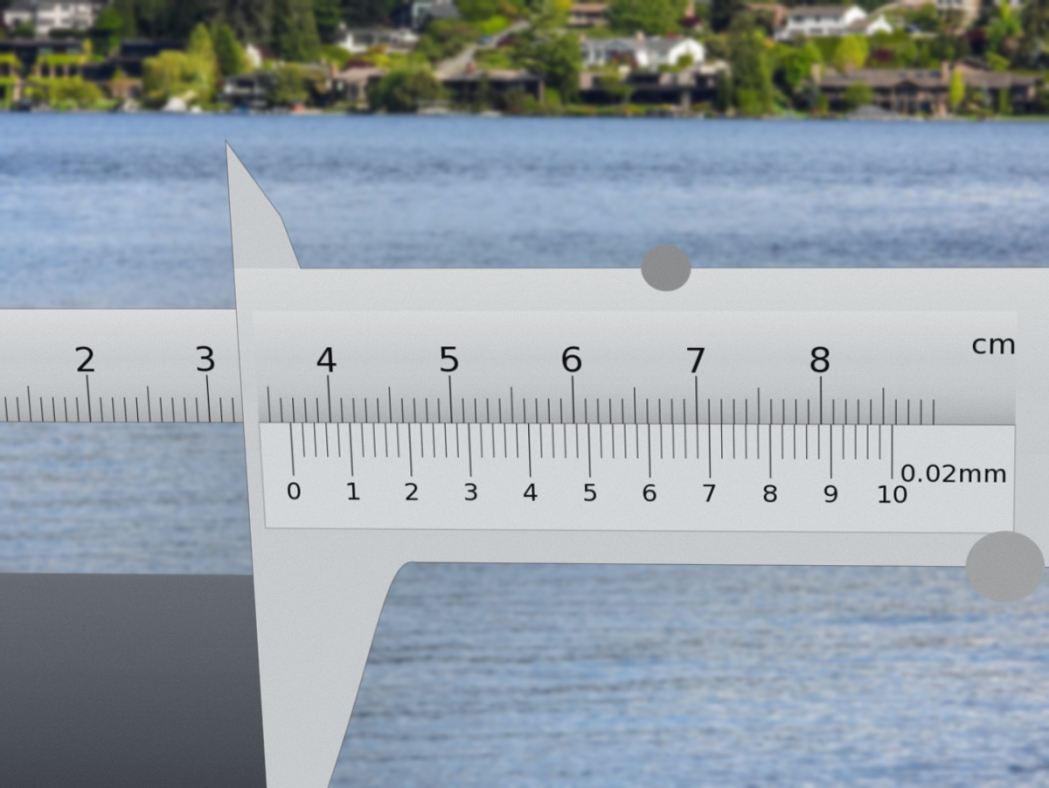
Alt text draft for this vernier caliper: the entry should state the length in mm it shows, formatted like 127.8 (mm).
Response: 36.7 (mm)
